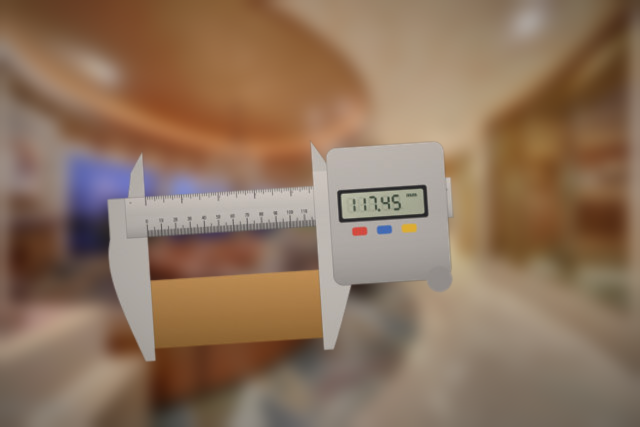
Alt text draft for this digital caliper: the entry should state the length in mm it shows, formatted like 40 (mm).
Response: 117.45 (mm)
